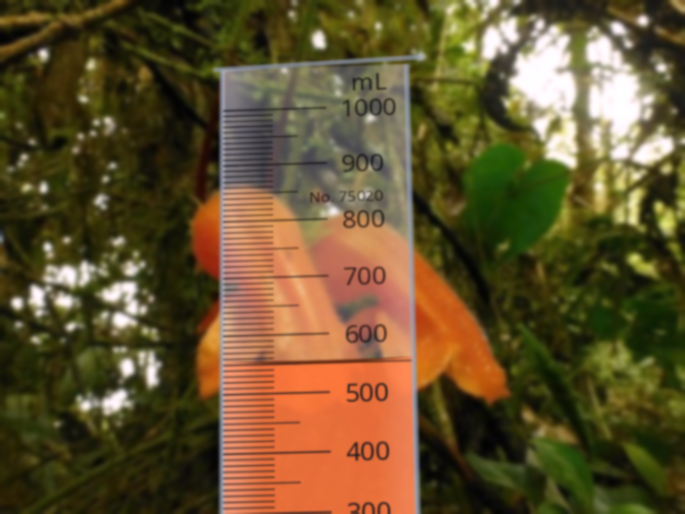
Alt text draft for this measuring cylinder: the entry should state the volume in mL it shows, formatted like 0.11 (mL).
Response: 550 (mL)
